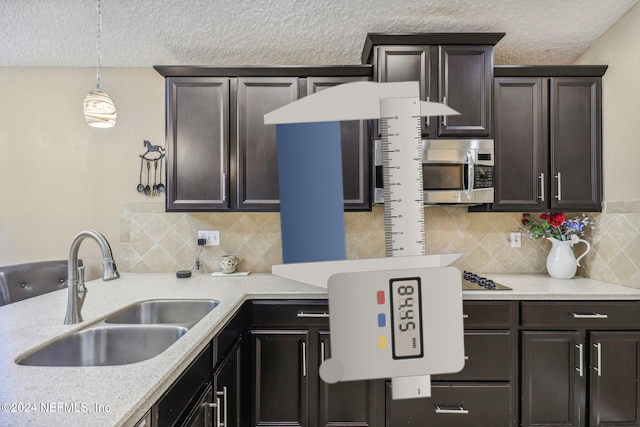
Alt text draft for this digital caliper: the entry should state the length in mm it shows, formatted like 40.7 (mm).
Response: 84.45 (mm)
